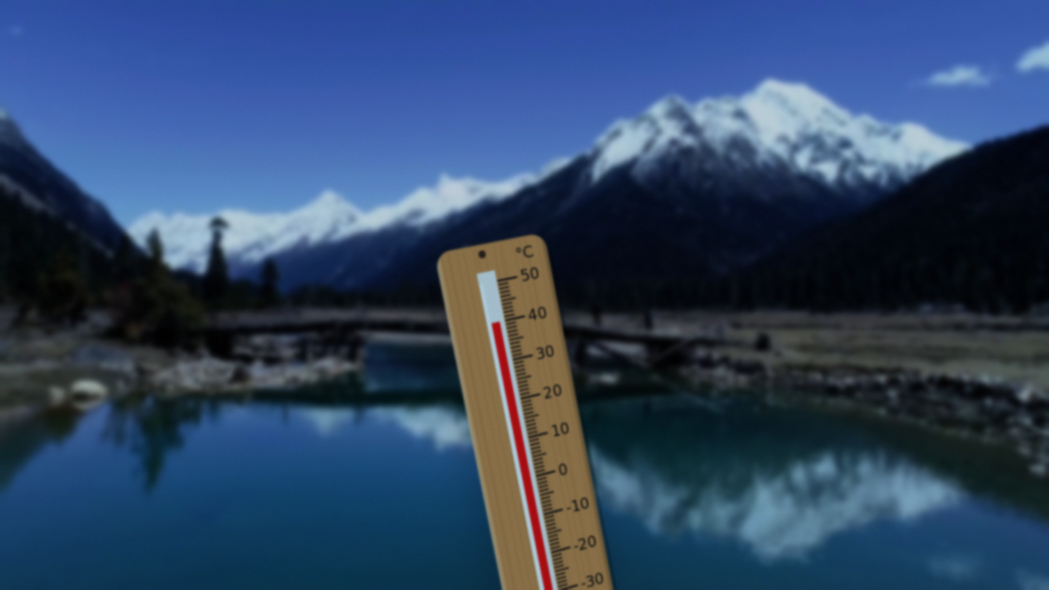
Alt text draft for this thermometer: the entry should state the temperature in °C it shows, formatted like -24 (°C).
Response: 40 (°C)
